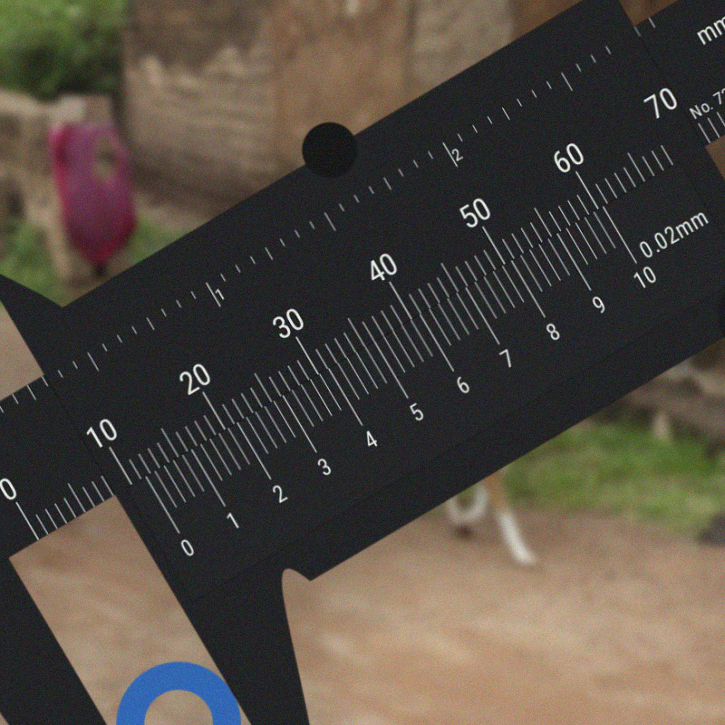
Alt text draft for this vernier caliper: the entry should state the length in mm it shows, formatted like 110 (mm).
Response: 11.5 (mm)
